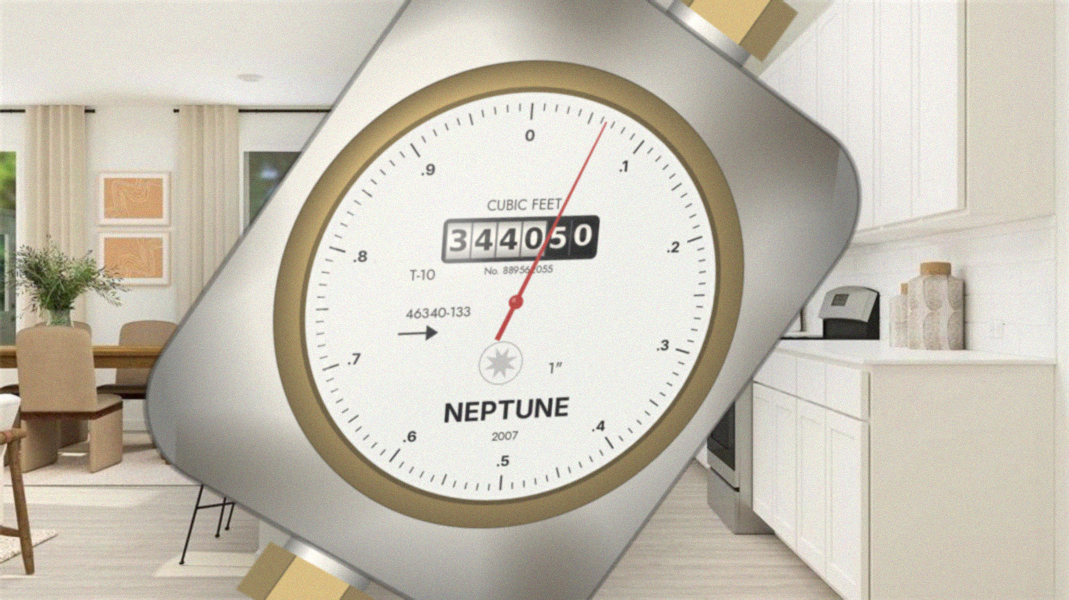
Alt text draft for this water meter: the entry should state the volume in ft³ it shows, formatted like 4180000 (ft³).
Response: 344050.06 (ft³)
